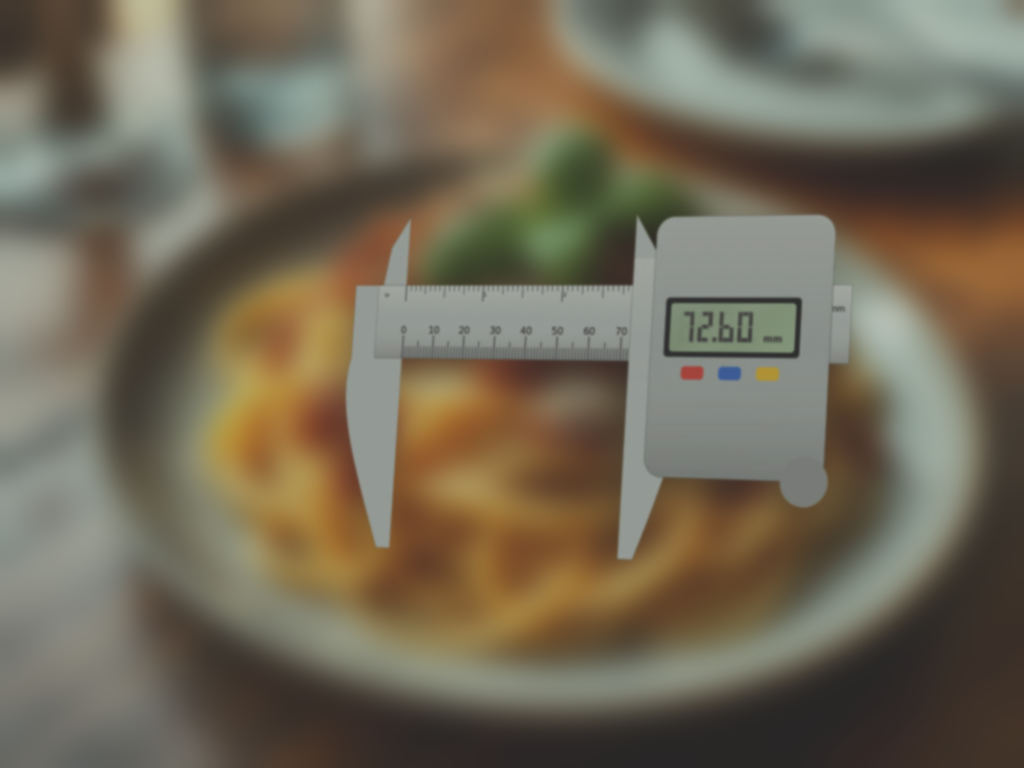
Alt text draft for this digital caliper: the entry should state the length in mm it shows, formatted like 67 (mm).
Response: 72.60 (mm)
